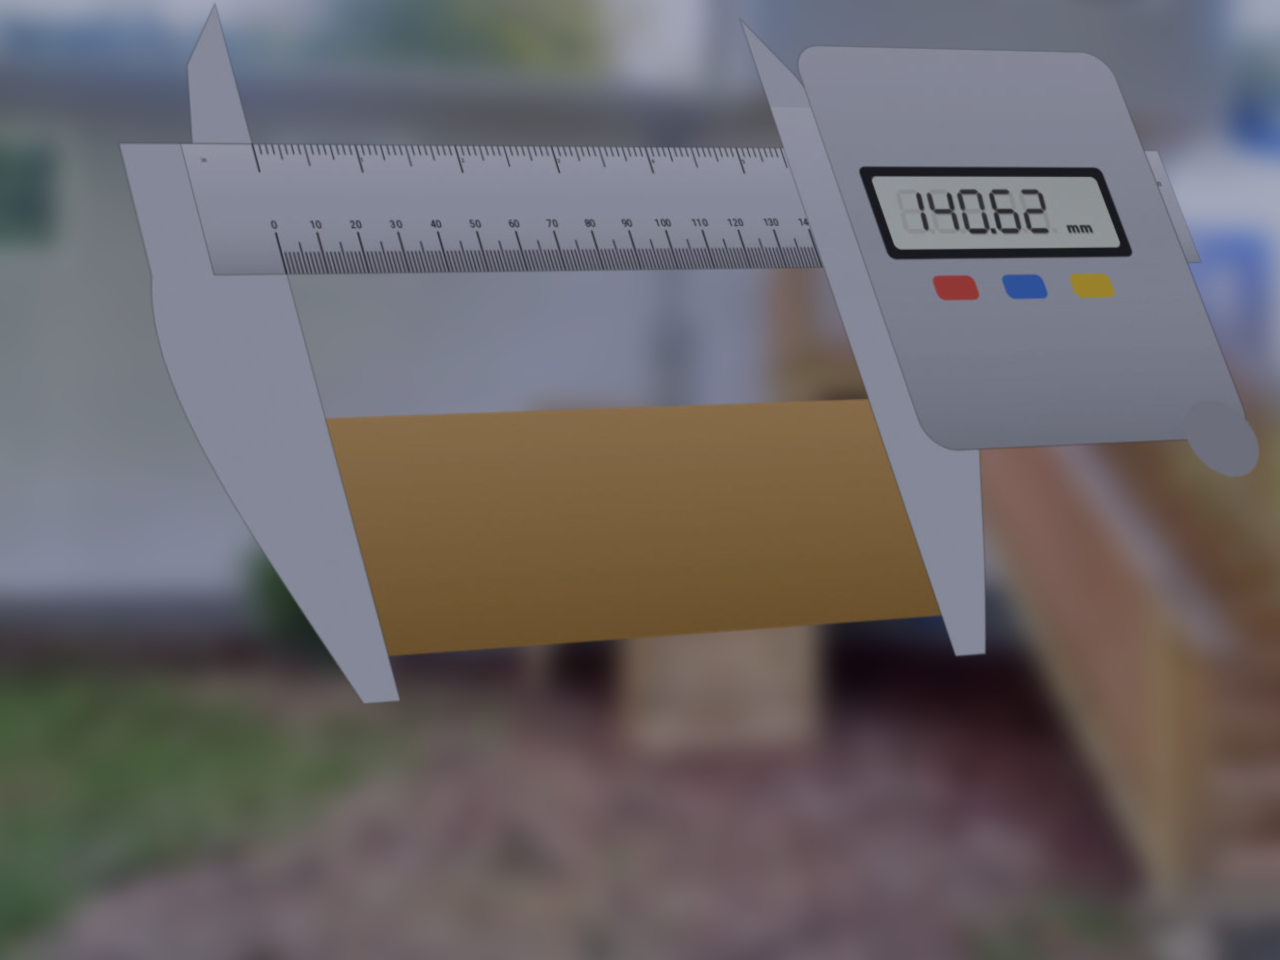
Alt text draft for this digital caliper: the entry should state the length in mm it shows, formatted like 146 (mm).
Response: 140.62 (mm)
